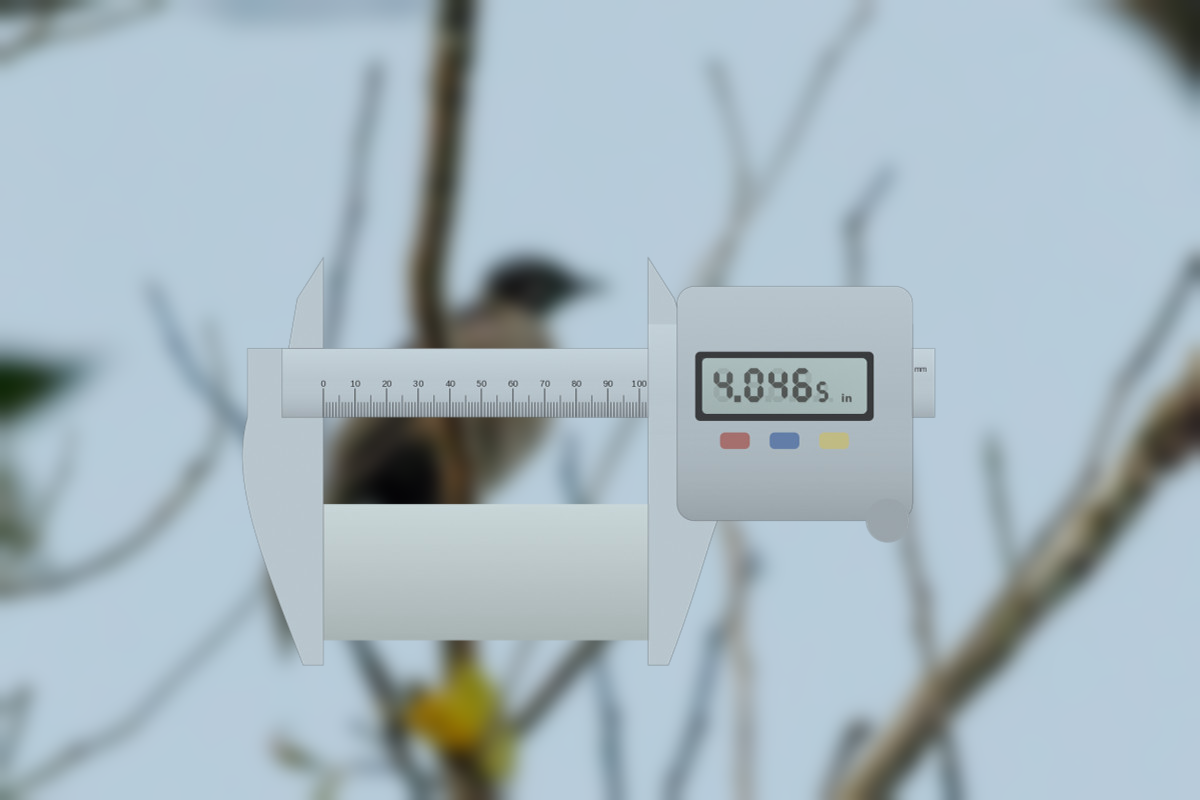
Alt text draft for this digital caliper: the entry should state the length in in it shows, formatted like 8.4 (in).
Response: 4.0465 (in)
